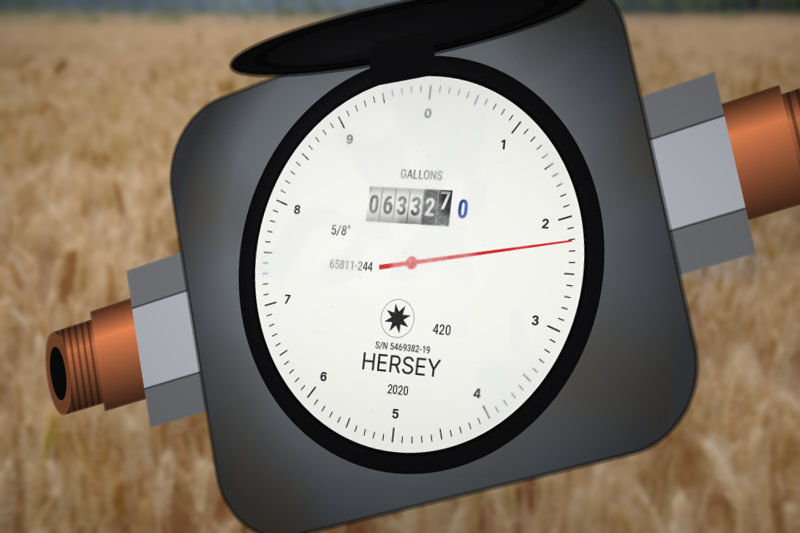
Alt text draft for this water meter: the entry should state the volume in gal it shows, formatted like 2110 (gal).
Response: 633272.2 (gal)
